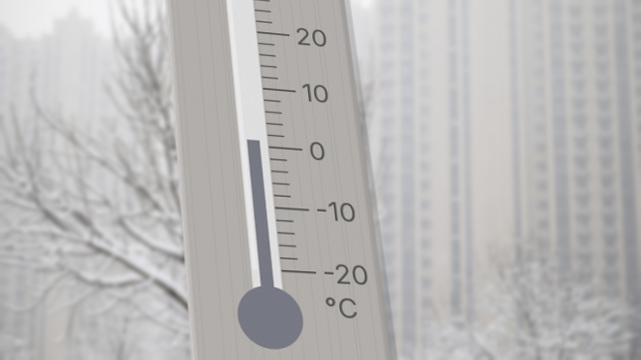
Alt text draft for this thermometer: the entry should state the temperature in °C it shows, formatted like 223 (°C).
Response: 1 (°C)
